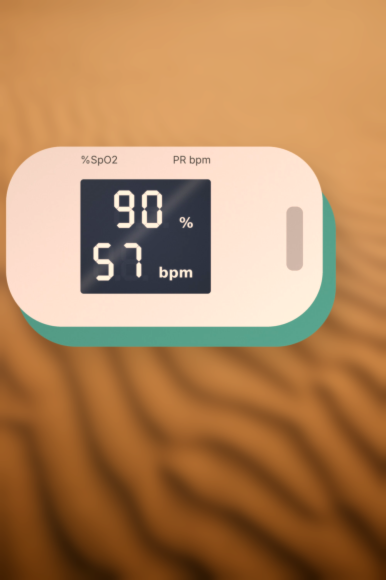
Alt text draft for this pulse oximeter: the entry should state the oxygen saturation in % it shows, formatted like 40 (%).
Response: 90 (%)
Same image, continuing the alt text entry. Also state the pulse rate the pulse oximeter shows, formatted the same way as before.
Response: 57 (bpm)
